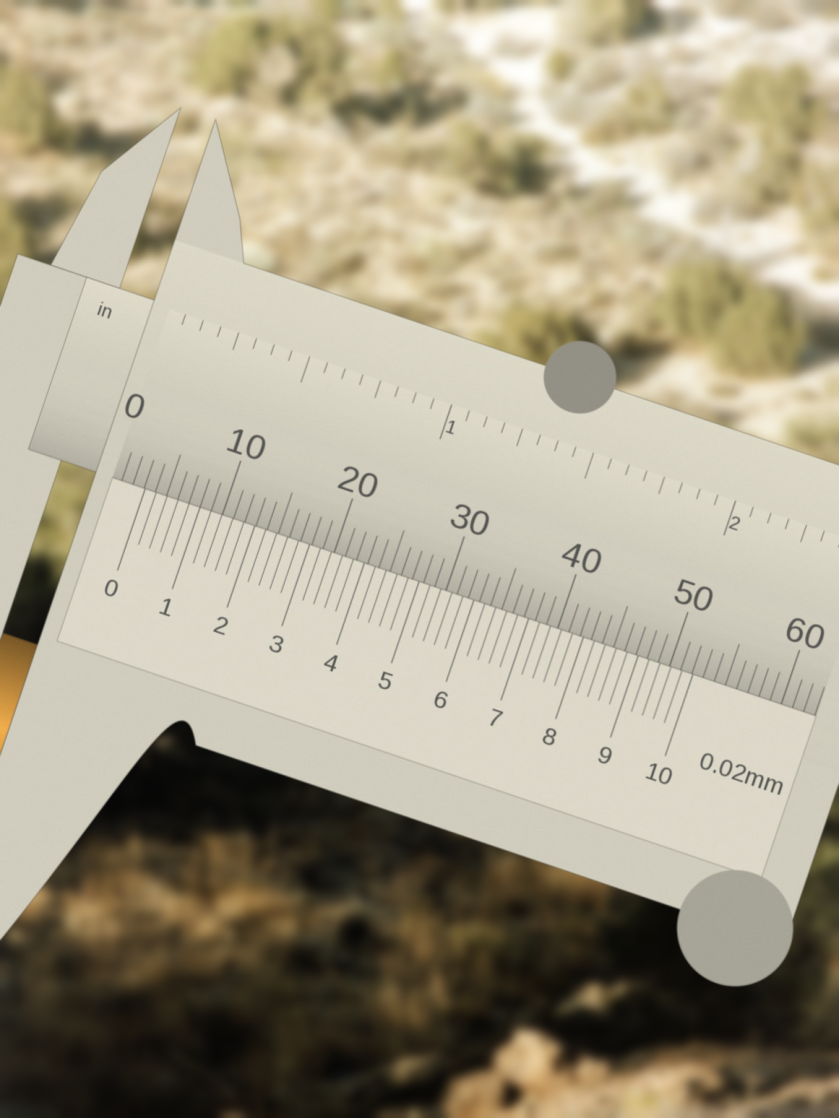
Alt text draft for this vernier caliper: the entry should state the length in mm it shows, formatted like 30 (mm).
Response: 3.1 (mm)
